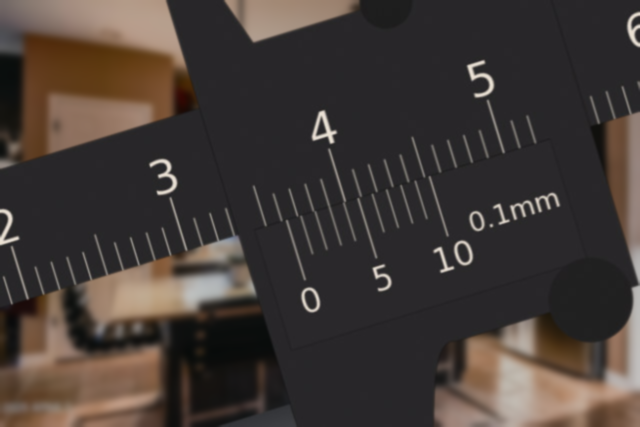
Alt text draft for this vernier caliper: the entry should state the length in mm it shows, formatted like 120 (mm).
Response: 36.3 (mm)
